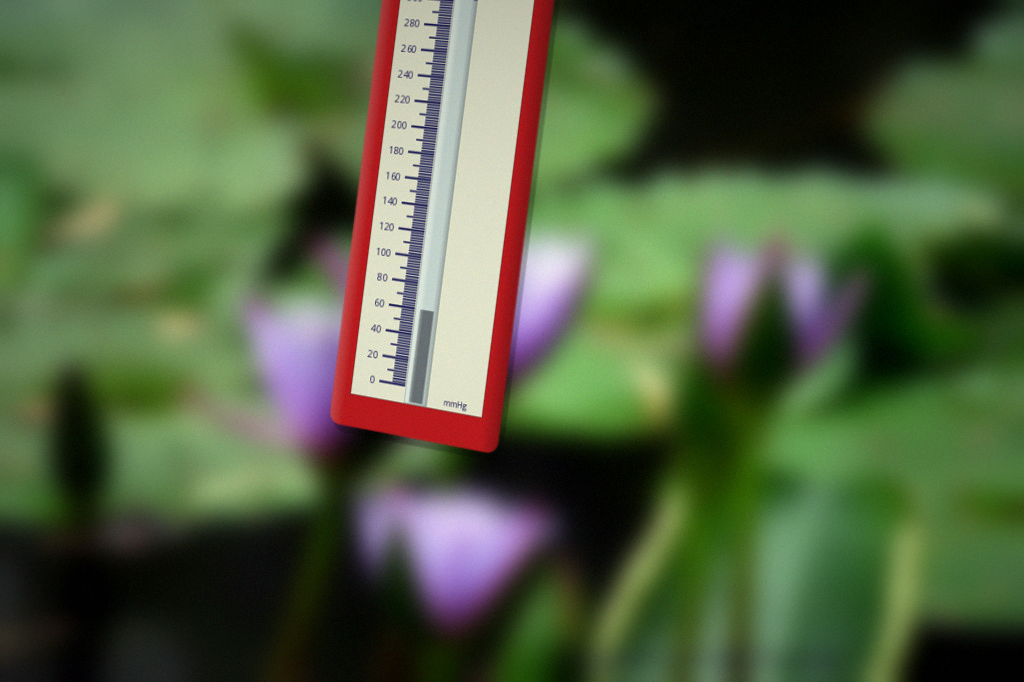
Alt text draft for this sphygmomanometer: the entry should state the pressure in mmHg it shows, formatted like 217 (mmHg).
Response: 60 (mmHg)
